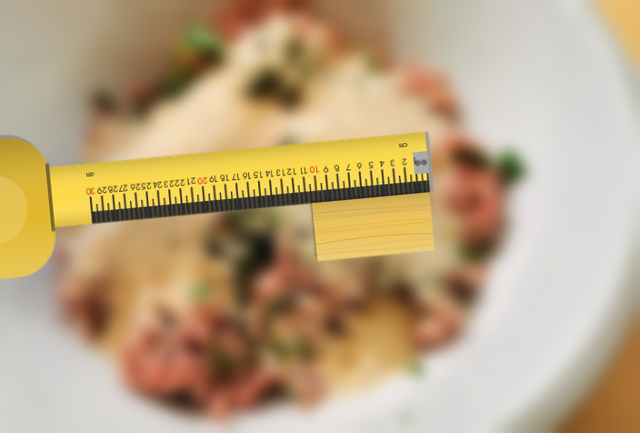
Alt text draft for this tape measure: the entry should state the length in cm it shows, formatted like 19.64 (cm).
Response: 10.5 (cm)
